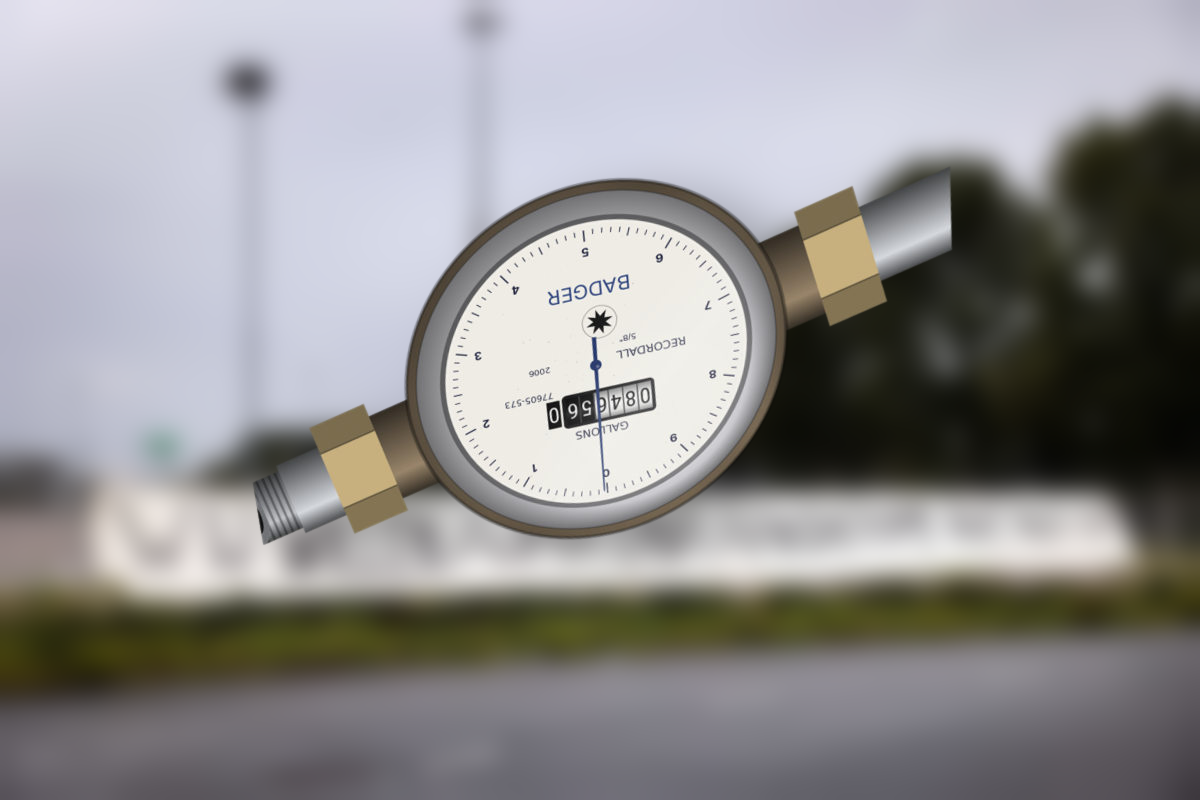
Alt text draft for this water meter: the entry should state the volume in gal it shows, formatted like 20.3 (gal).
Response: 846560.0 (gal)
